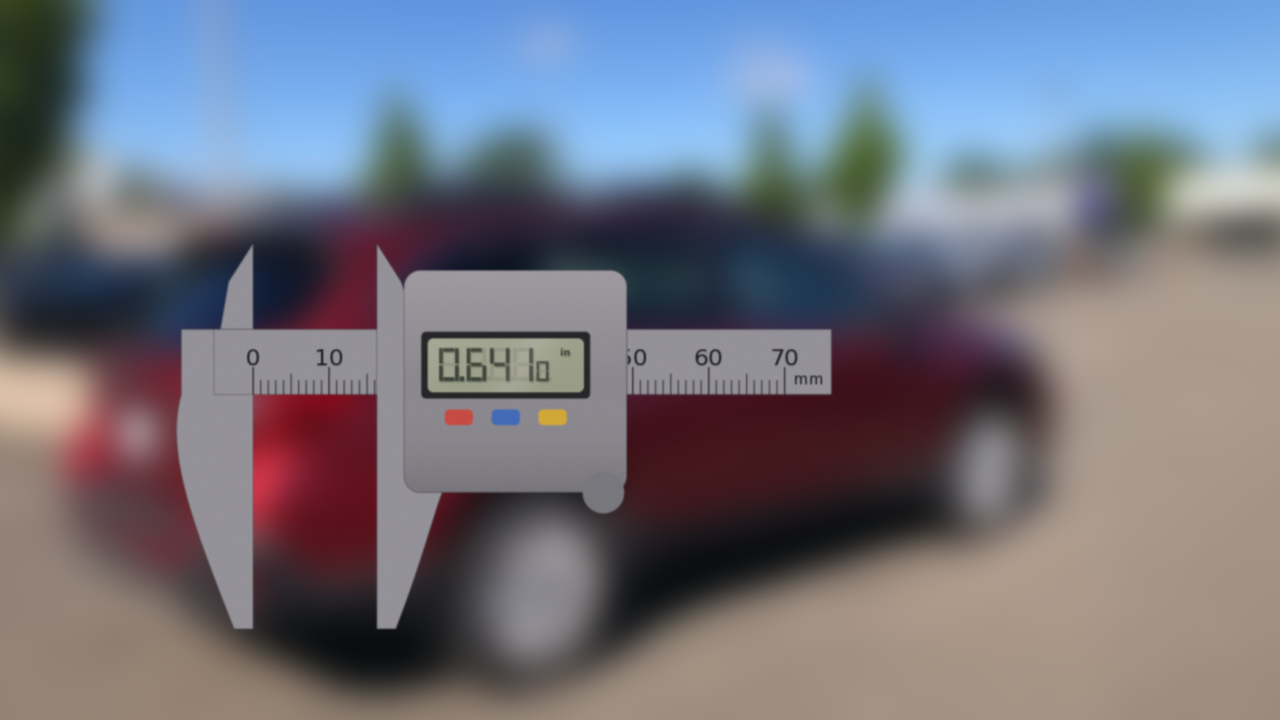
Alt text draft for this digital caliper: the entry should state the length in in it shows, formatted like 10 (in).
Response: 0.6410 (in)
